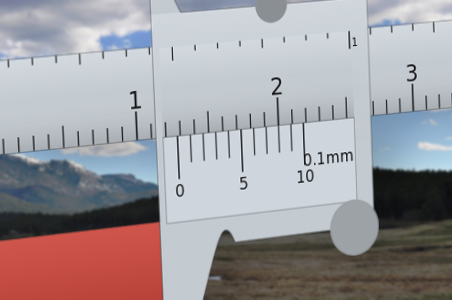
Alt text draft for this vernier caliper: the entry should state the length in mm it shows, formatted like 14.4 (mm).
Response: 12.8 (mm)
